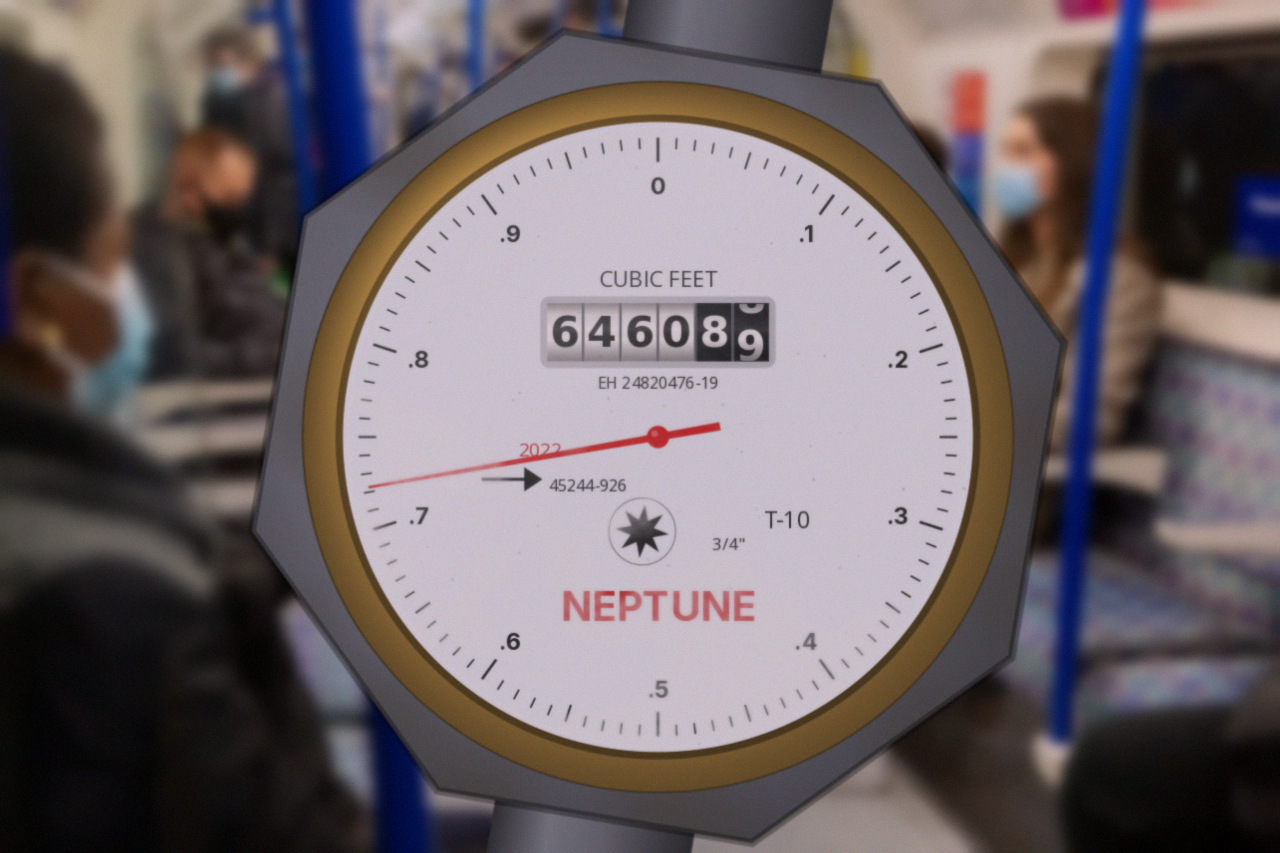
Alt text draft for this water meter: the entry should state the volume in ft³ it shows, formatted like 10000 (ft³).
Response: 646088.72 (ft³)
